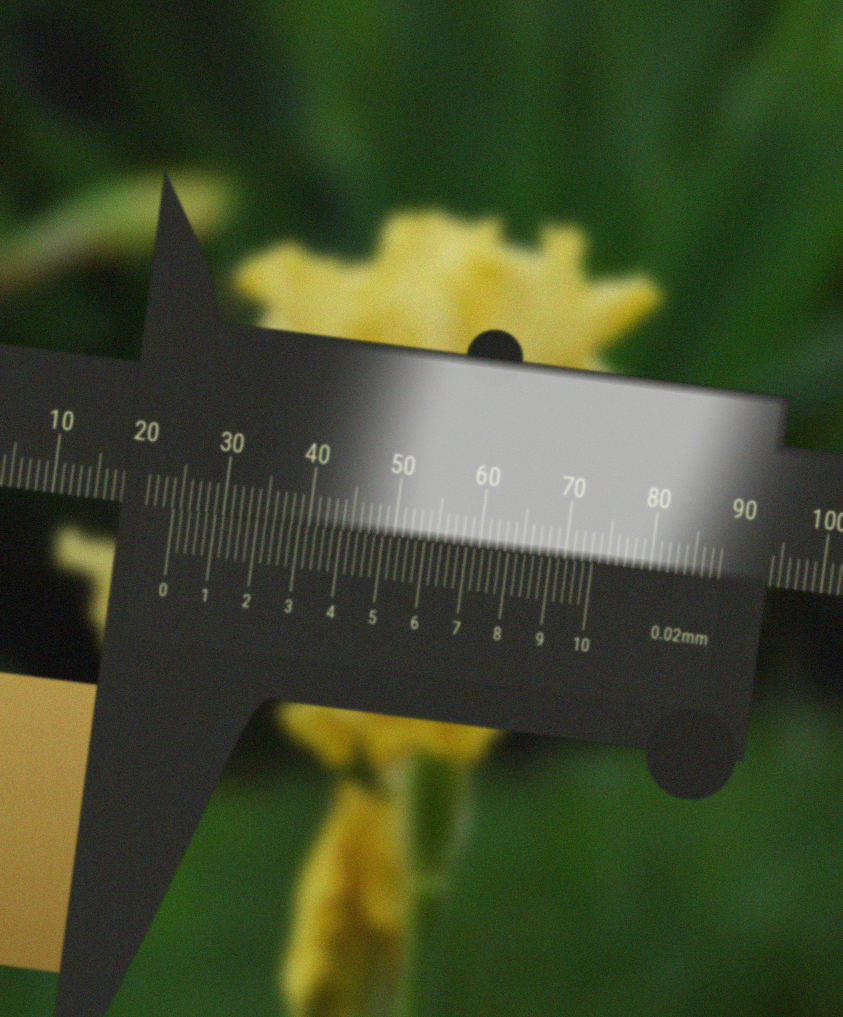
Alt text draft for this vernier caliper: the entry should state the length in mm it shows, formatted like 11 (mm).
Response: 24.2 (mm)
